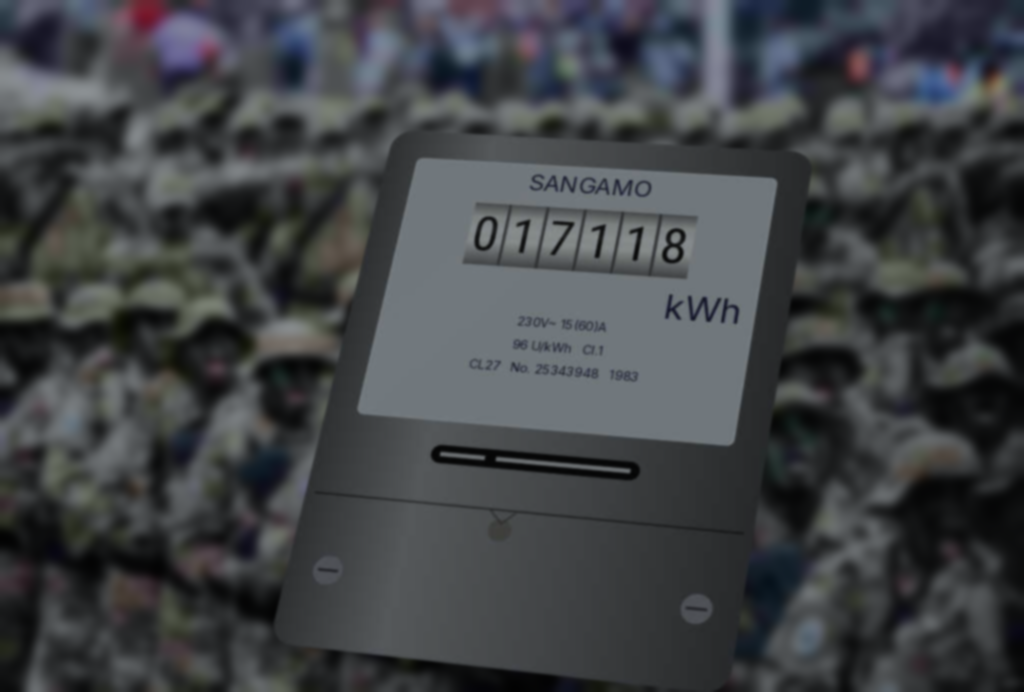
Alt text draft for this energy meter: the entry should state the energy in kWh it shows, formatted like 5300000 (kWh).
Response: 17118 (kWh)
